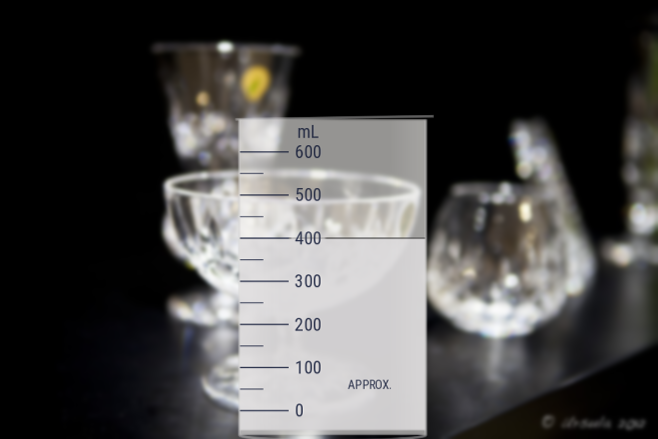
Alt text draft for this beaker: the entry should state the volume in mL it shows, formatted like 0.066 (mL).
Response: 400 (mL)
